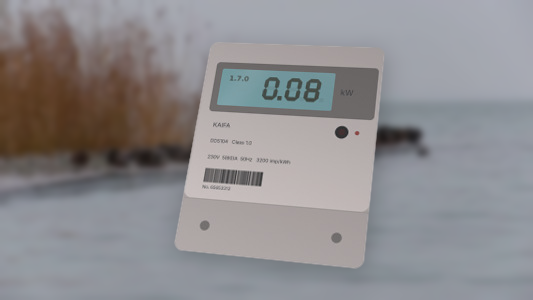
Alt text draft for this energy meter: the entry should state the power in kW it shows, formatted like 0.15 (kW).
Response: 0.08 (kW)
